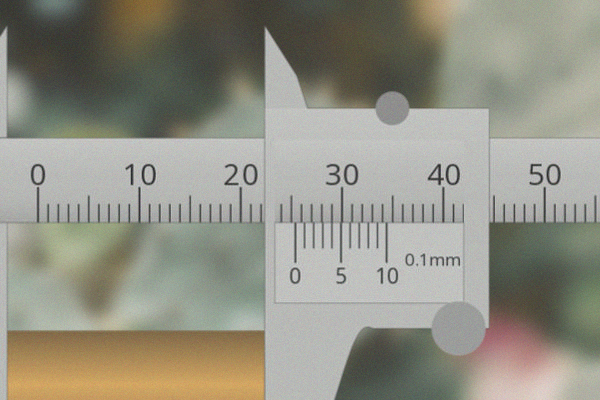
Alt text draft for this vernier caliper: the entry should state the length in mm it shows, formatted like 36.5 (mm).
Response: 25.4 (mm)
